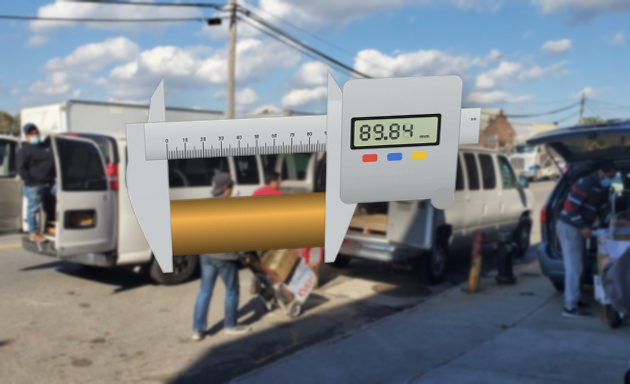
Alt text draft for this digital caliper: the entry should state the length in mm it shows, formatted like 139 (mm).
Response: 89.84 (mm)
